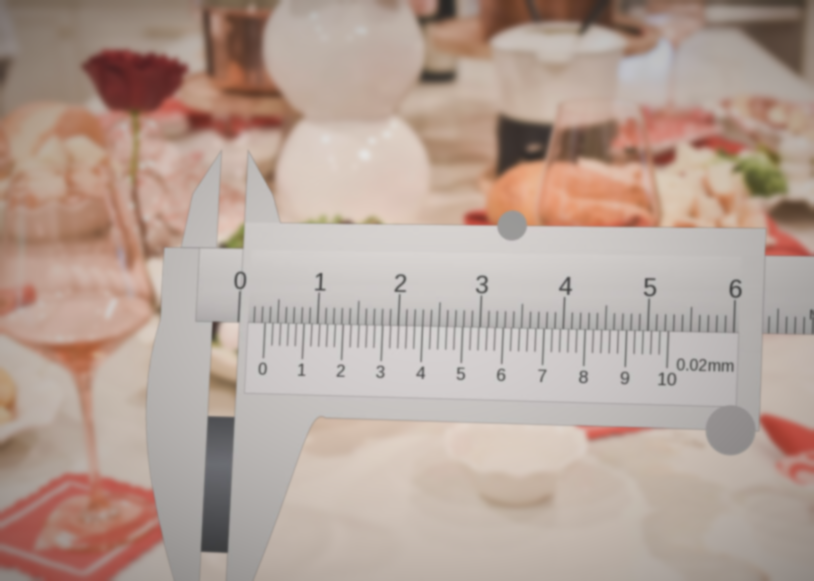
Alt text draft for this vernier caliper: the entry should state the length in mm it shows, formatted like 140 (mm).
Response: 3.4 (mm)
